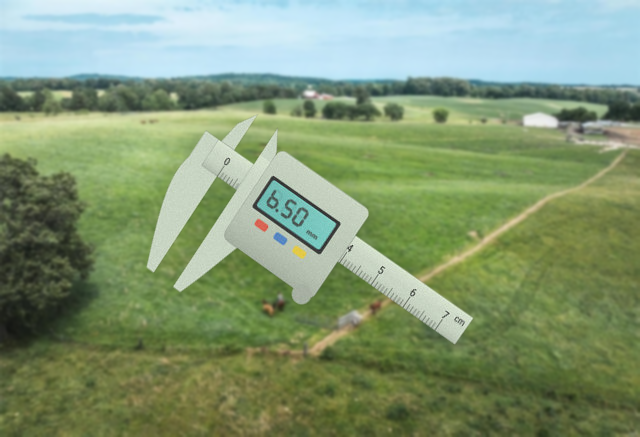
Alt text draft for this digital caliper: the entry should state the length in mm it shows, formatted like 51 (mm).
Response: 6.50 (mm)
